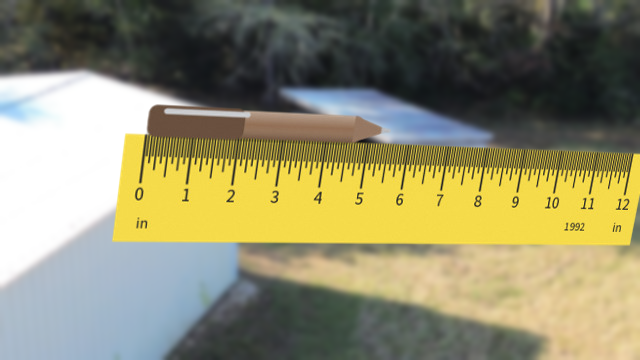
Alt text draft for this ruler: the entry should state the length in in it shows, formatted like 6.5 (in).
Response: 5.5 (in)
